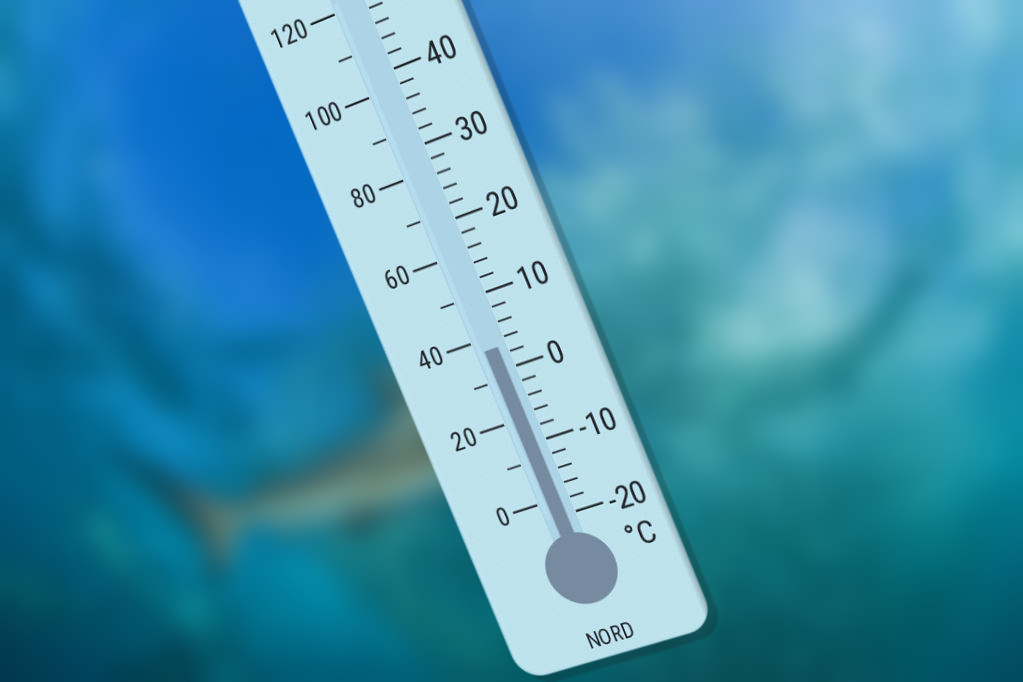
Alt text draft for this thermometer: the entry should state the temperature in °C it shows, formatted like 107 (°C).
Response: 3 (°C)
